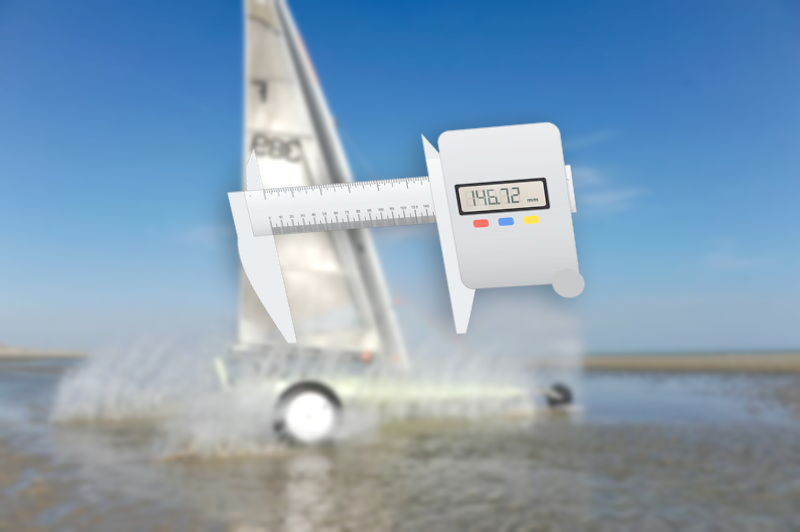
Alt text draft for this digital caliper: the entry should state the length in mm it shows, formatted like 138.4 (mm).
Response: 146.72 (mm)
